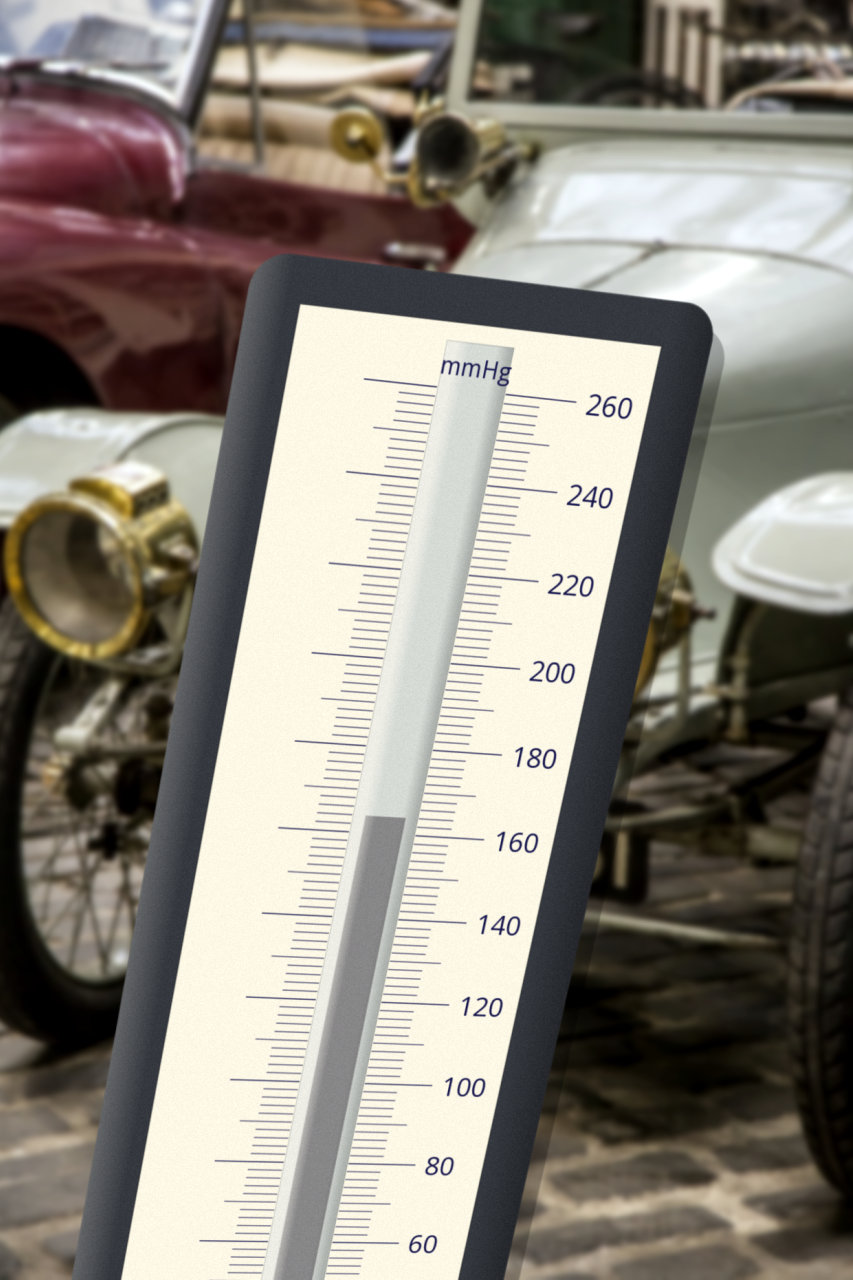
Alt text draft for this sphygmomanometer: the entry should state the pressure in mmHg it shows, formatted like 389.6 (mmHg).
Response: 164 (mmHg)
